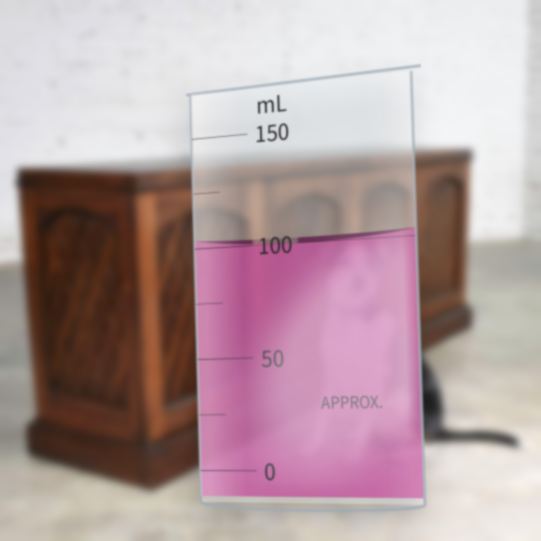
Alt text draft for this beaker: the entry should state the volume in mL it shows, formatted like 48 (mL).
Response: 100 (mL)
